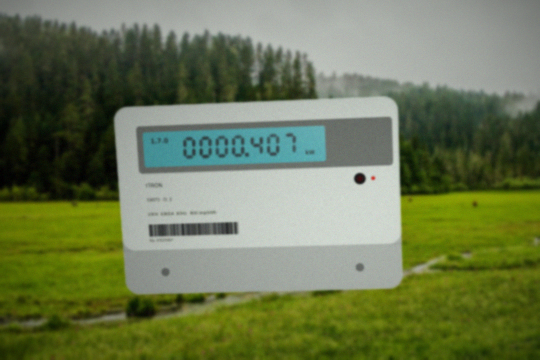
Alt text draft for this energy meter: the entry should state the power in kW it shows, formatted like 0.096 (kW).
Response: 0.407 (kW)
